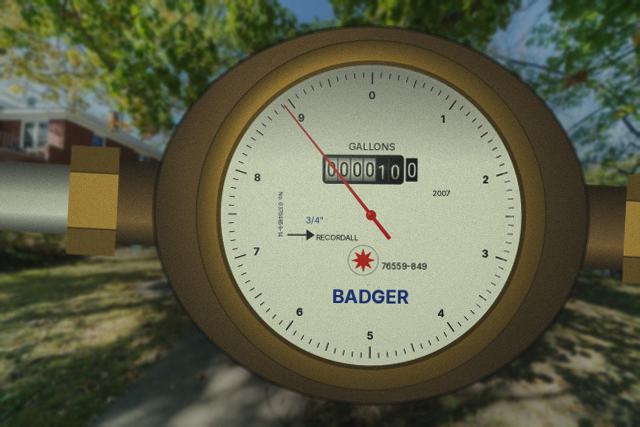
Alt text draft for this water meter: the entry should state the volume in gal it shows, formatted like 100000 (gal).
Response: 98.9 (gal)
